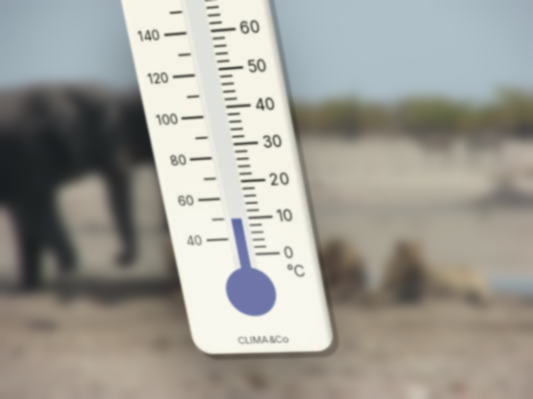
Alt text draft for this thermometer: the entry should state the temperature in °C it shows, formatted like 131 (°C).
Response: 10 (°C)
